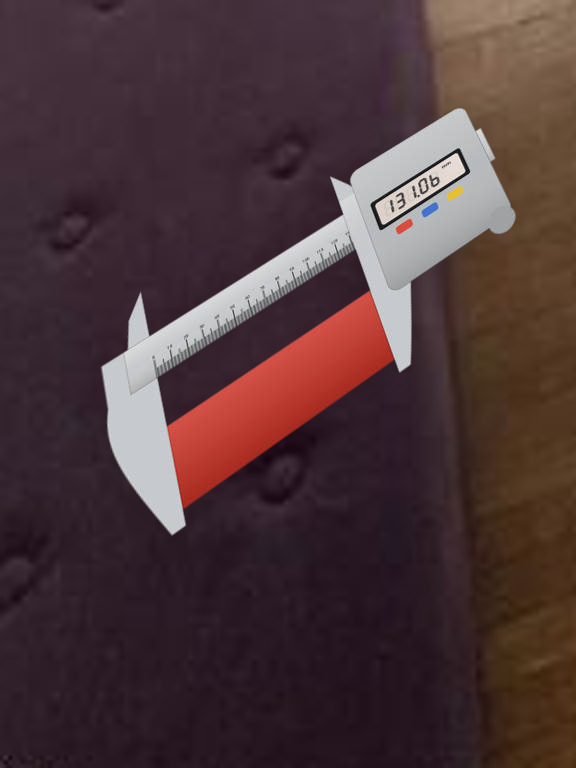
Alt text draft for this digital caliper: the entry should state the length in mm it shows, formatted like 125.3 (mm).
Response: 131.06 (mm)
